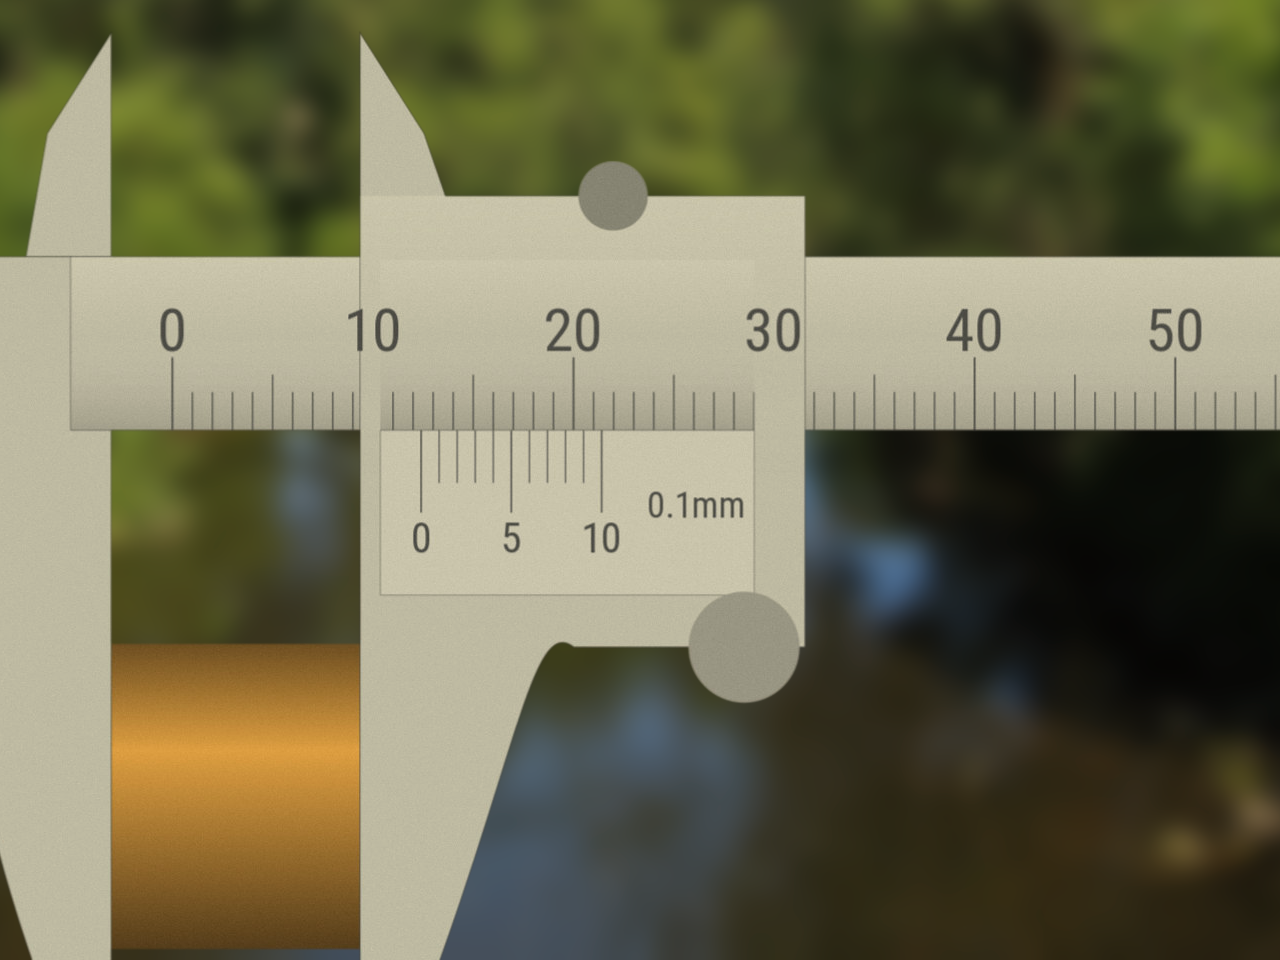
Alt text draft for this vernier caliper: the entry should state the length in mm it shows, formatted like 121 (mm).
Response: 12.4 (mm)
